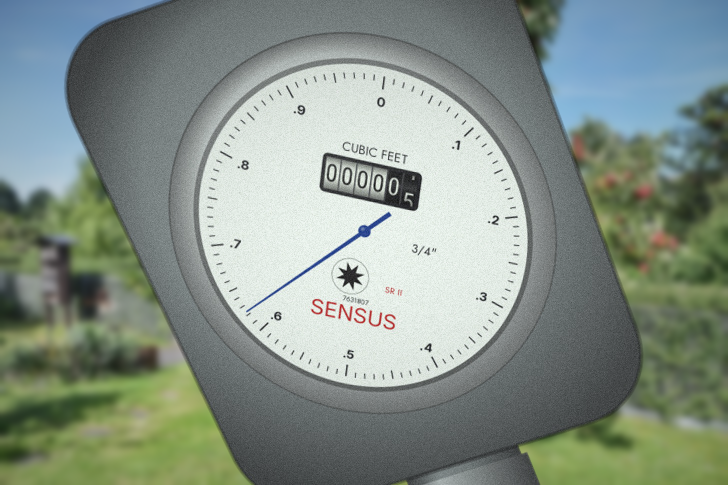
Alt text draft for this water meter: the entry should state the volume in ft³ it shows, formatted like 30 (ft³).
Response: 4.62 (ft³)
